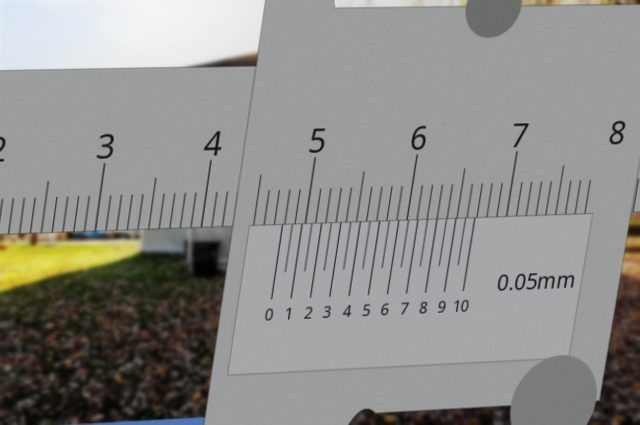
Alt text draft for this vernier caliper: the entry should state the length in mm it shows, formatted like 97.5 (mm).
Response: 47.8 (mm)
